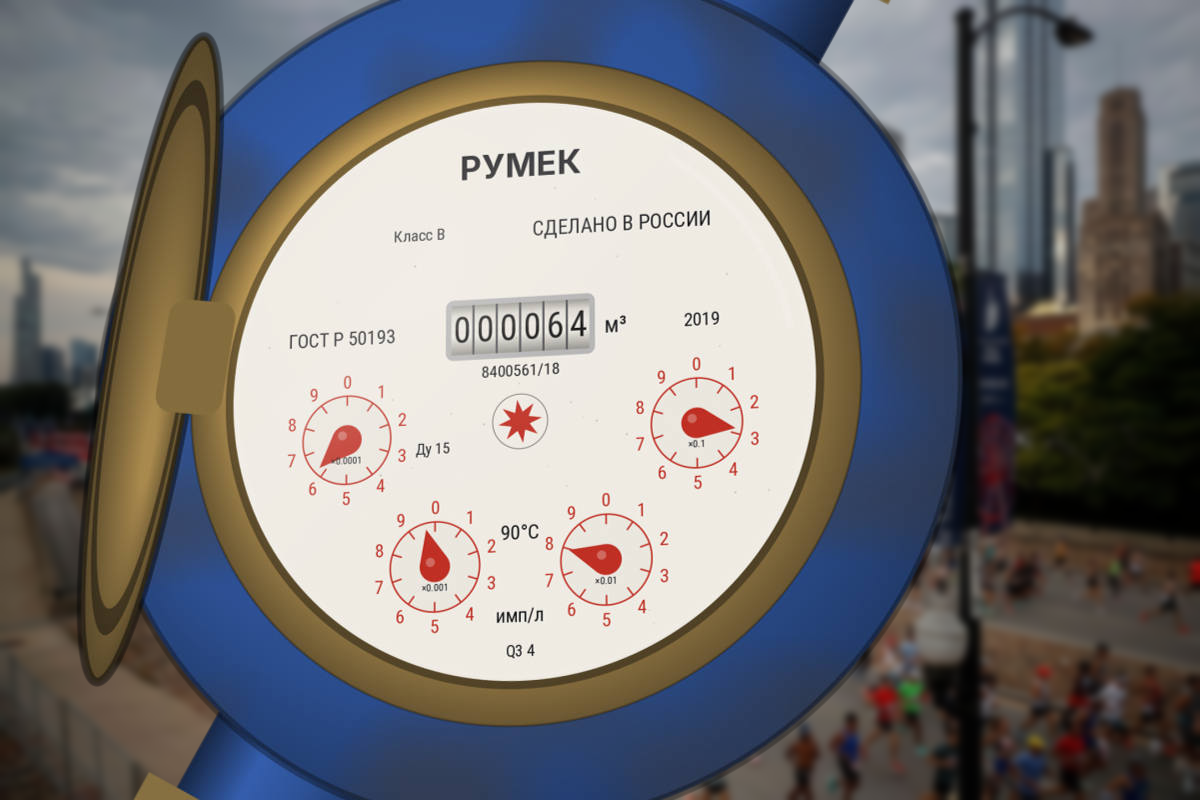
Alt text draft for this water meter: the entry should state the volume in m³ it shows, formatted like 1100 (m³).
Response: 64.2796 (m³)
